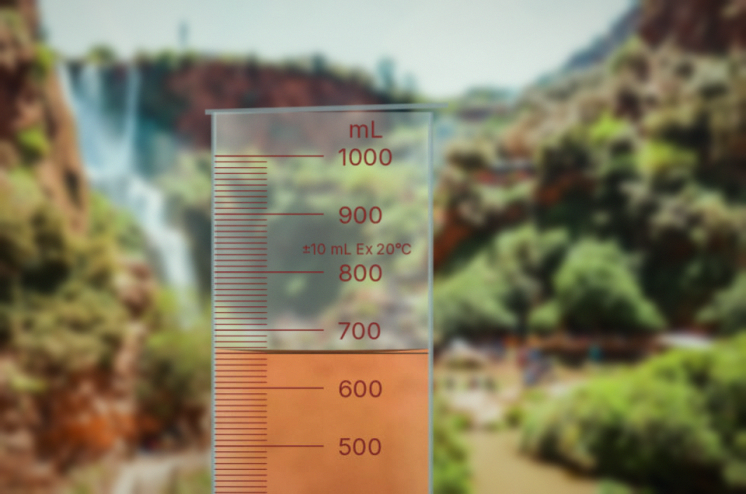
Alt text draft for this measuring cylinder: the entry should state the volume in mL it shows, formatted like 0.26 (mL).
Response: 660 (mL)
